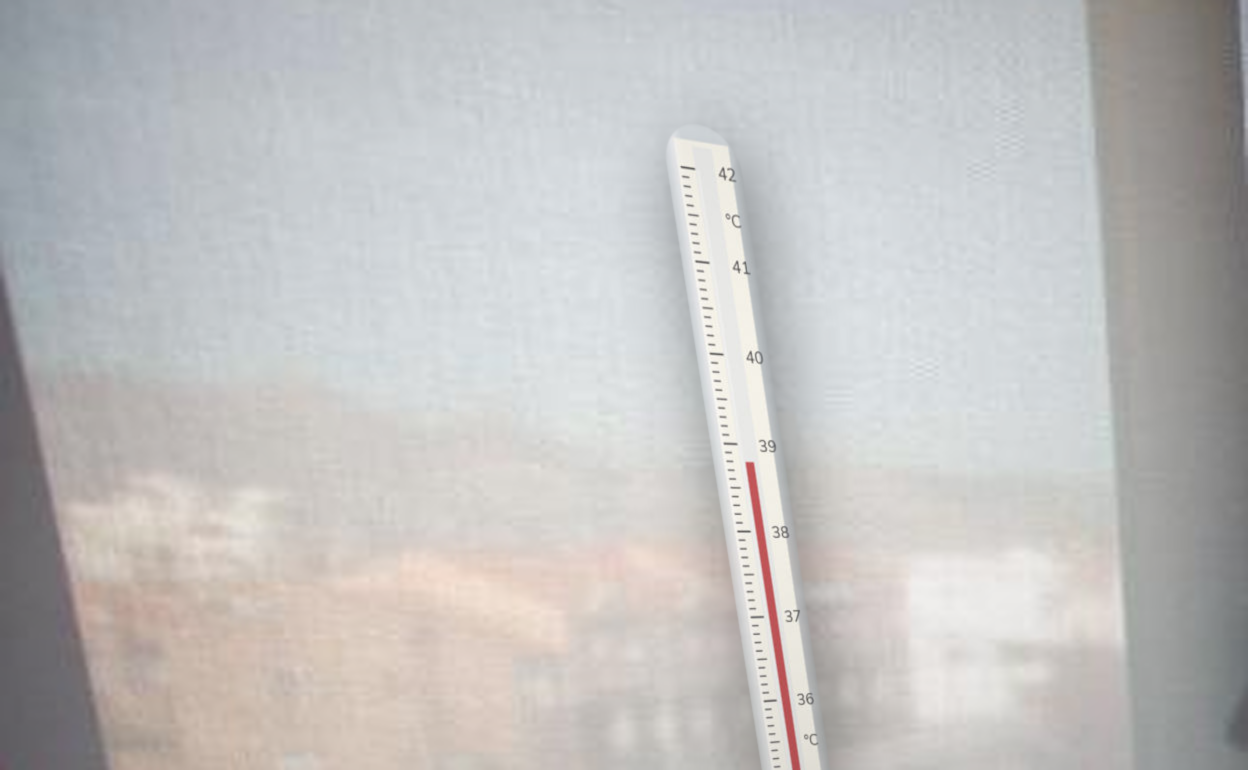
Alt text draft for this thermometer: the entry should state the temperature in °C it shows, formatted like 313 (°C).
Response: 38.8 (°C)
